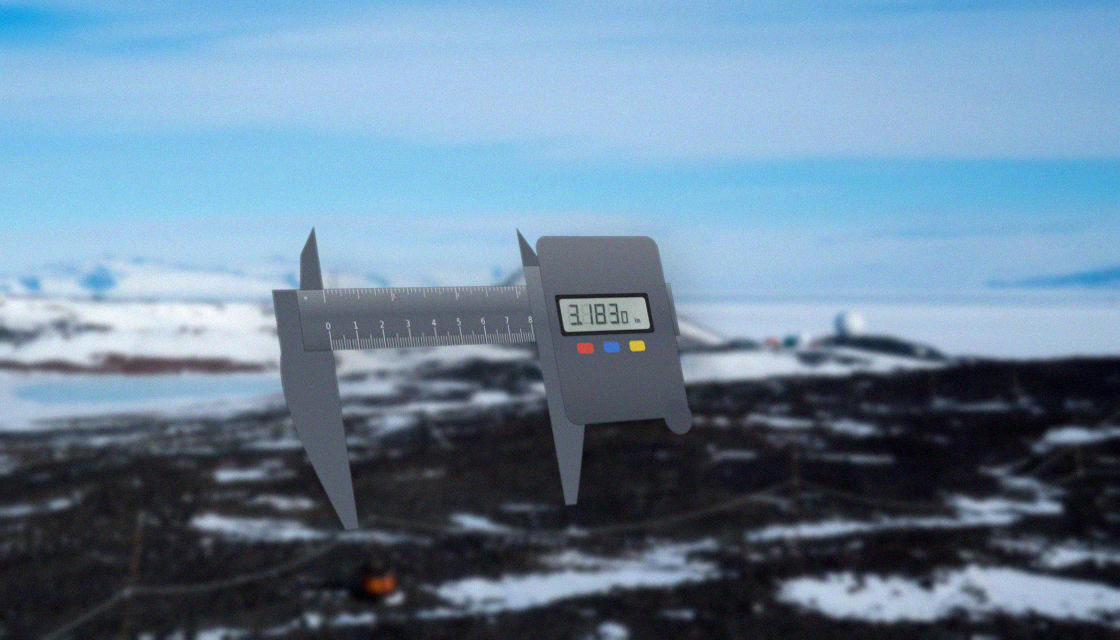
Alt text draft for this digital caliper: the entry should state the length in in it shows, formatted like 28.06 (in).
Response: 3.1830 (in)
